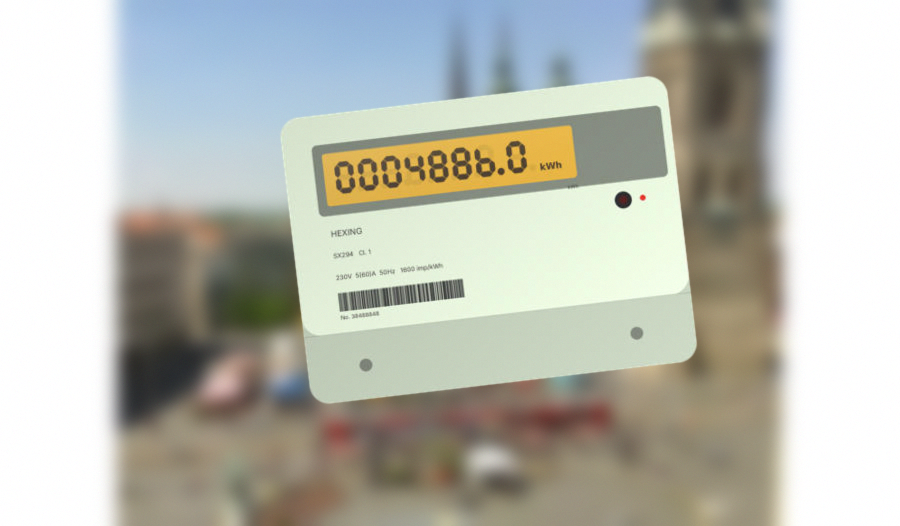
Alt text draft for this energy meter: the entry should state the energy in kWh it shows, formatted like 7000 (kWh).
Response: 4886.0 (kWh)
